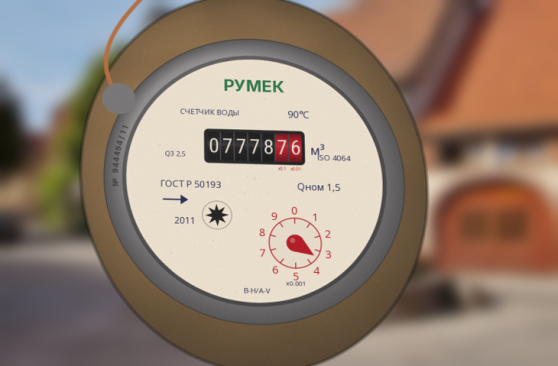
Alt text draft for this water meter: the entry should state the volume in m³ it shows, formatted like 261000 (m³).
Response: 7778.763 (m³)
